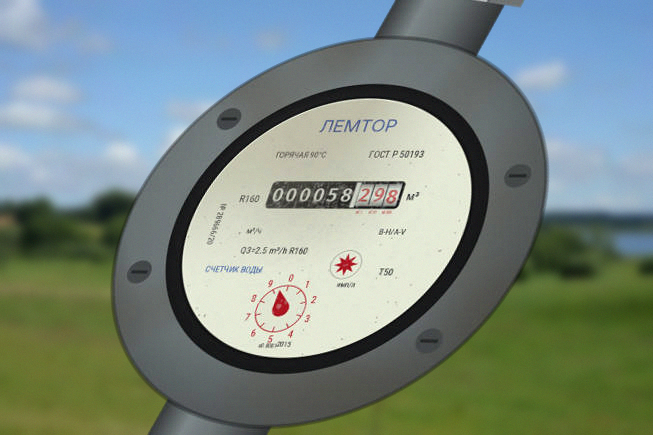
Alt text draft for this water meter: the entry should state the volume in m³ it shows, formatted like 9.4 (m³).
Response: 58.2979 (m³)
